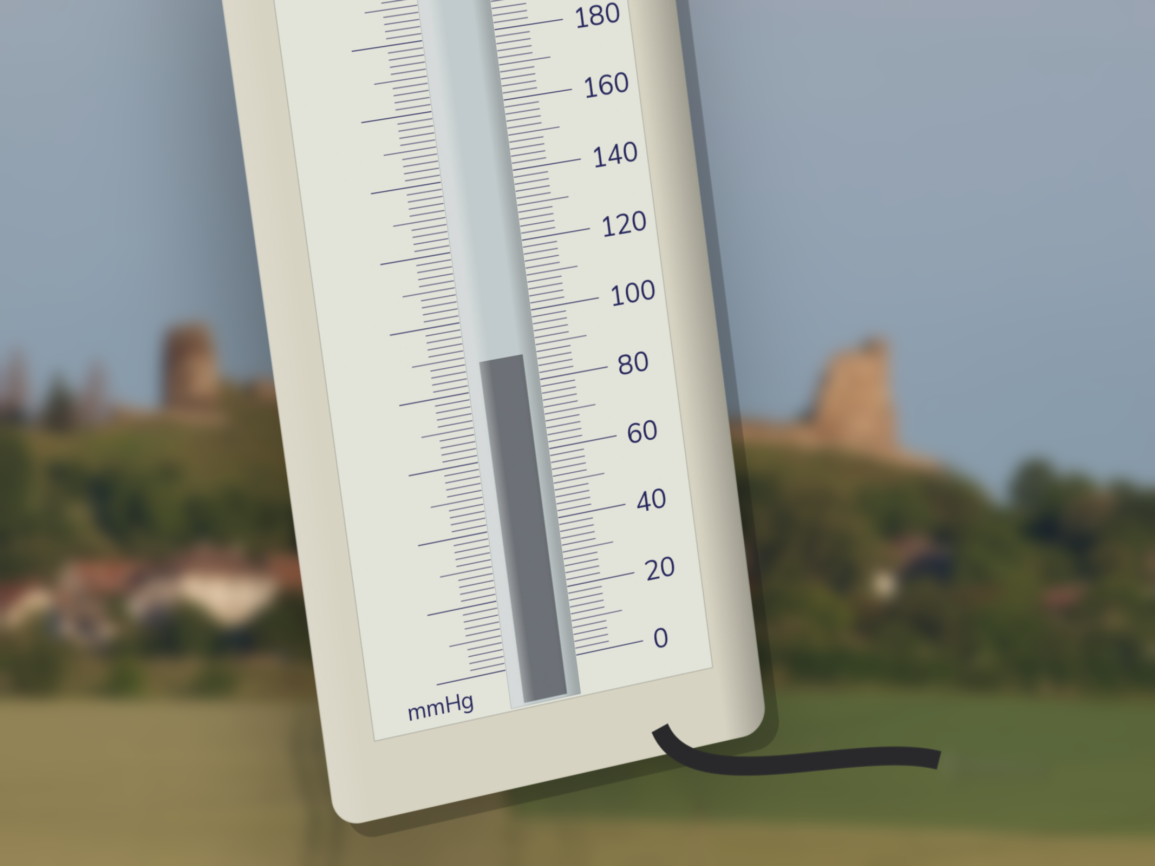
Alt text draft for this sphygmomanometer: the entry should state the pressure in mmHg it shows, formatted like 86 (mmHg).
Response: 88 (mmHg)
